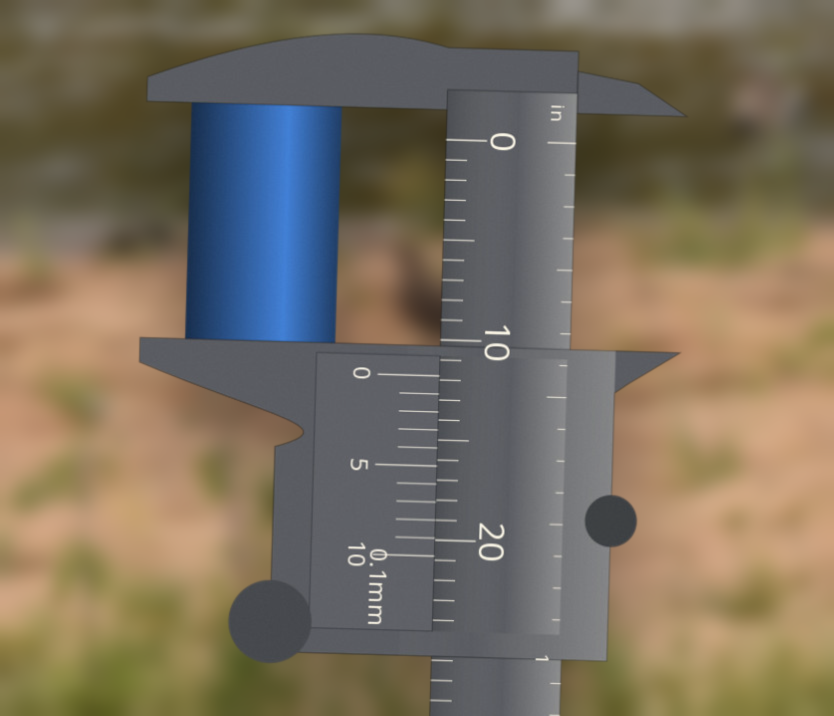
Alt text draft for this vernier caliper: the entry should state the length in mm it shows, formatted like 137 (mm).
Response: 11.8 (mm)
